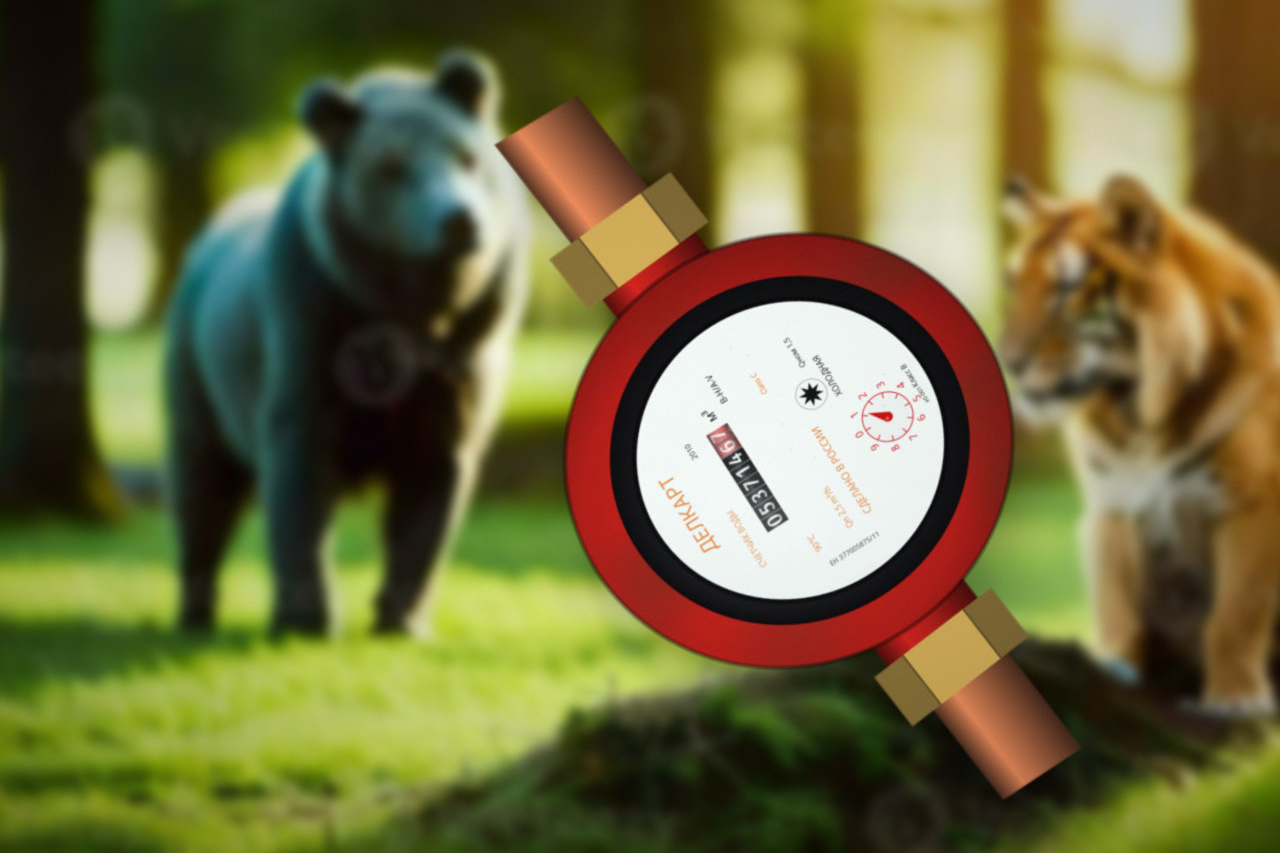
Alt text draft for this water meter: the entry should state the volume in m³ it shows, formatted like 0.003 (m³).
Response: 53714.671 (m³)
